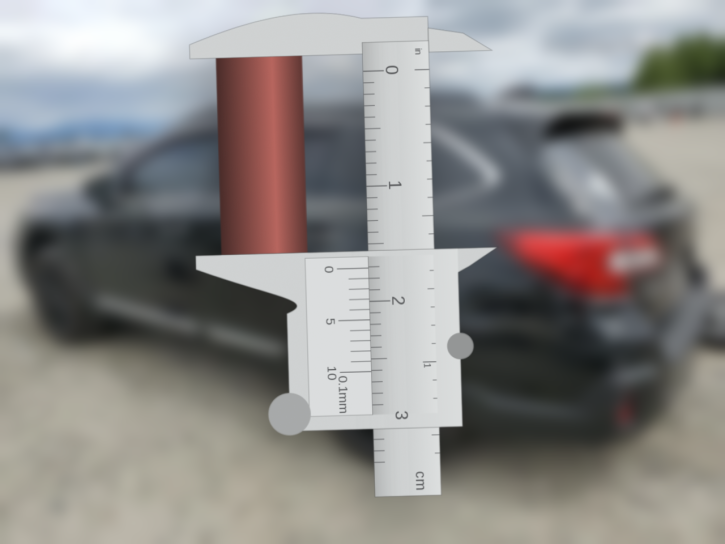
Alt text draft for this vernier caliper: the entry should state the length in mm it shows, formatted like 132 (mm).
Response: 17.1 (mm)
